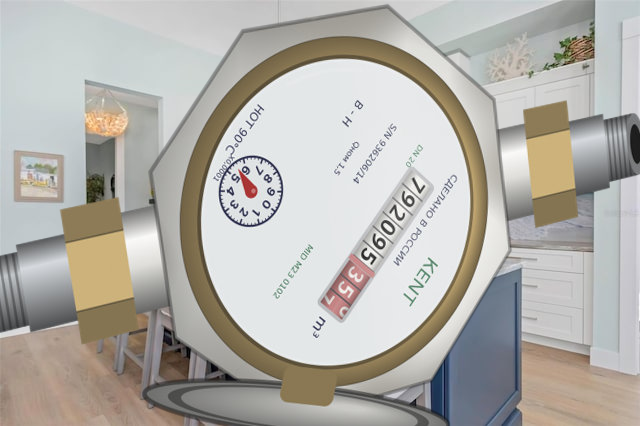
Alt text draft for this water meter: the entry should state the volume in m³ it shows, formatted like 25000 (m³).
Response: 792095.3565 (m³)
